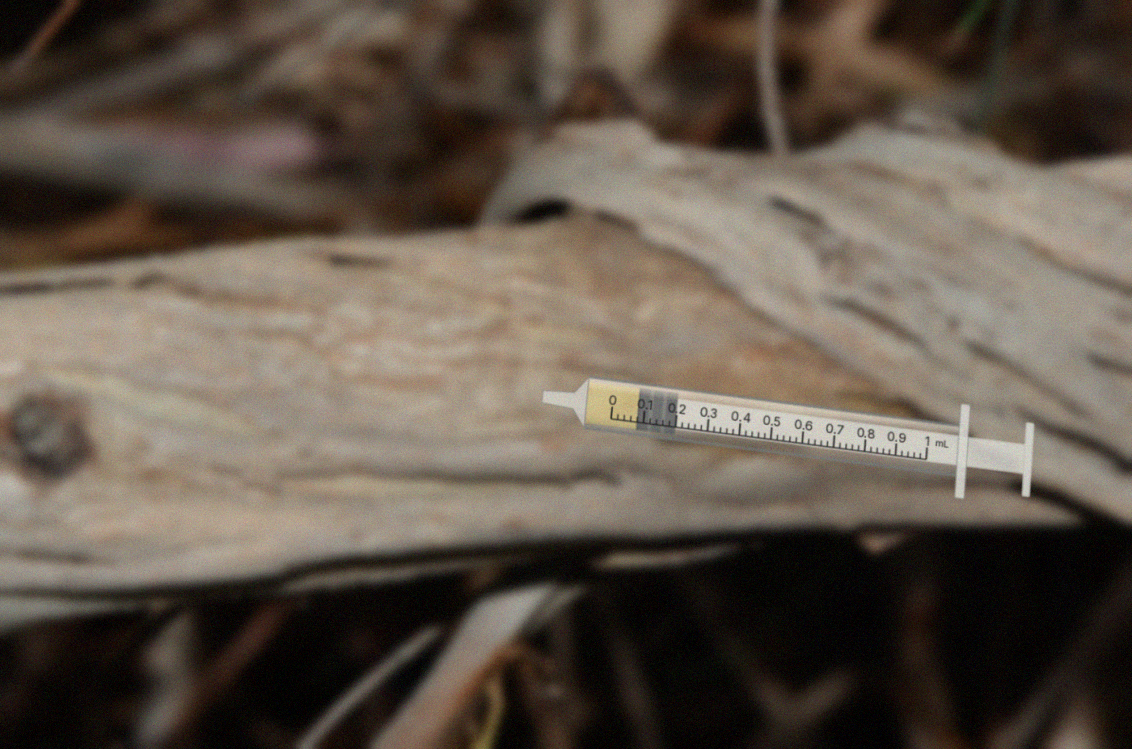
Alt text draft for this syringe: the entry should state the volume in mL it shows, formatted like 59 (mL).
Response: 0.08 (mL)
